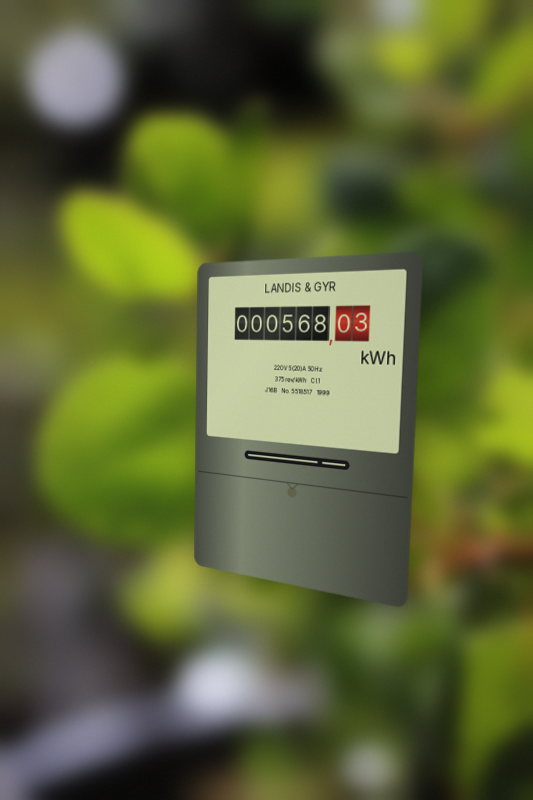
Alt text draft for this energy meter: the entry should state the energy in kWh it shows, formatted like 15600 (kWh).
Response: 568.03 (kWh)
